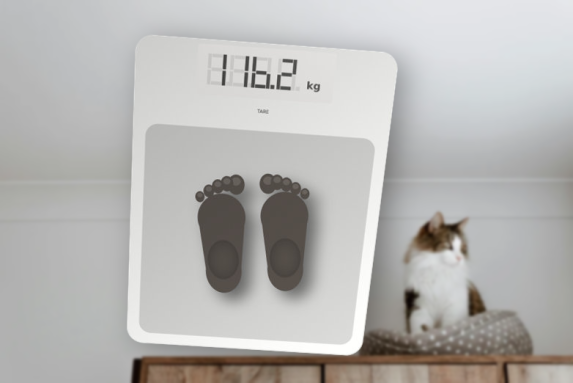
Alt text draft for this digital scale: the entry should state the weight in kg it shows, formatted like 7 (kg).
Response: 116.2 (kg)
